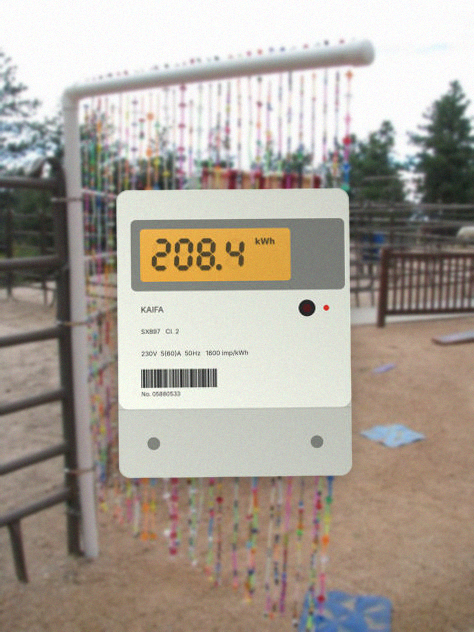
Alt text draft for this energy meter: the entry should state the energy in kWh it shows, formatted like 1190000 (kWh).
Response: 208.4 (kWh)
